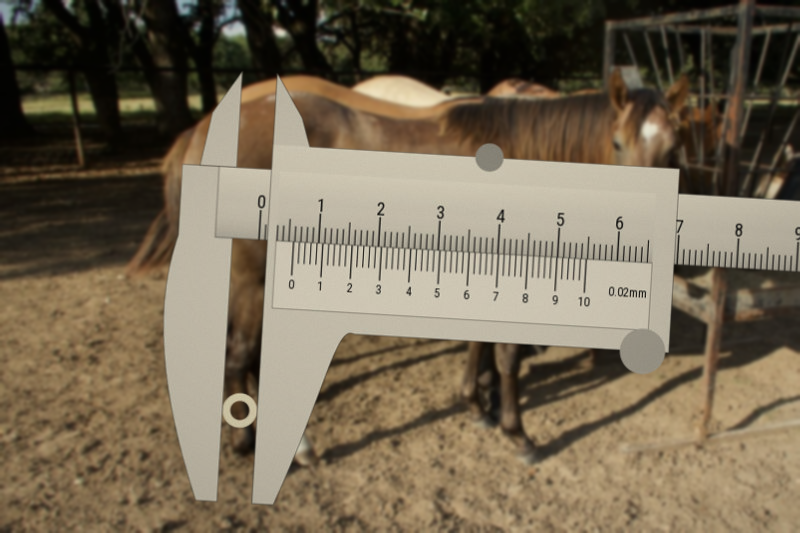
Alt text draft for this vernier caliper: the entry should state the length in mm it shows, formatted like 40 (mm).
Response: 5.8 (mm)
